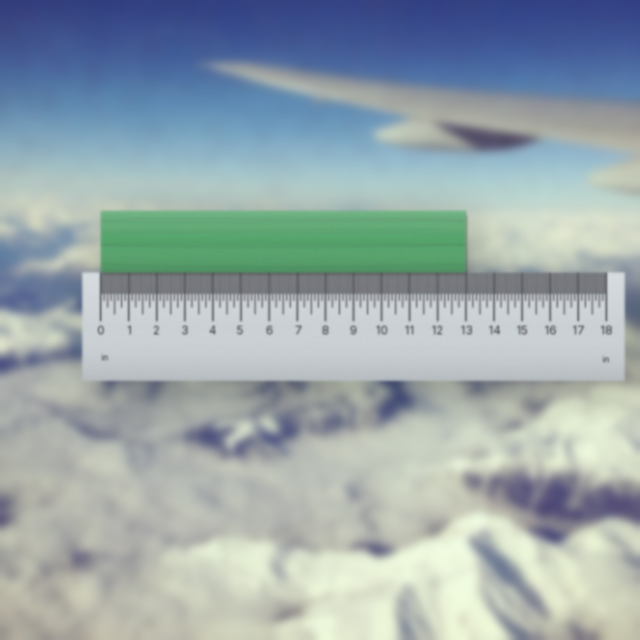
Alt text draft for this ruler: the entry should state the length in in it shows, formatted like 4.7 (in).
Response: 13 (in)
